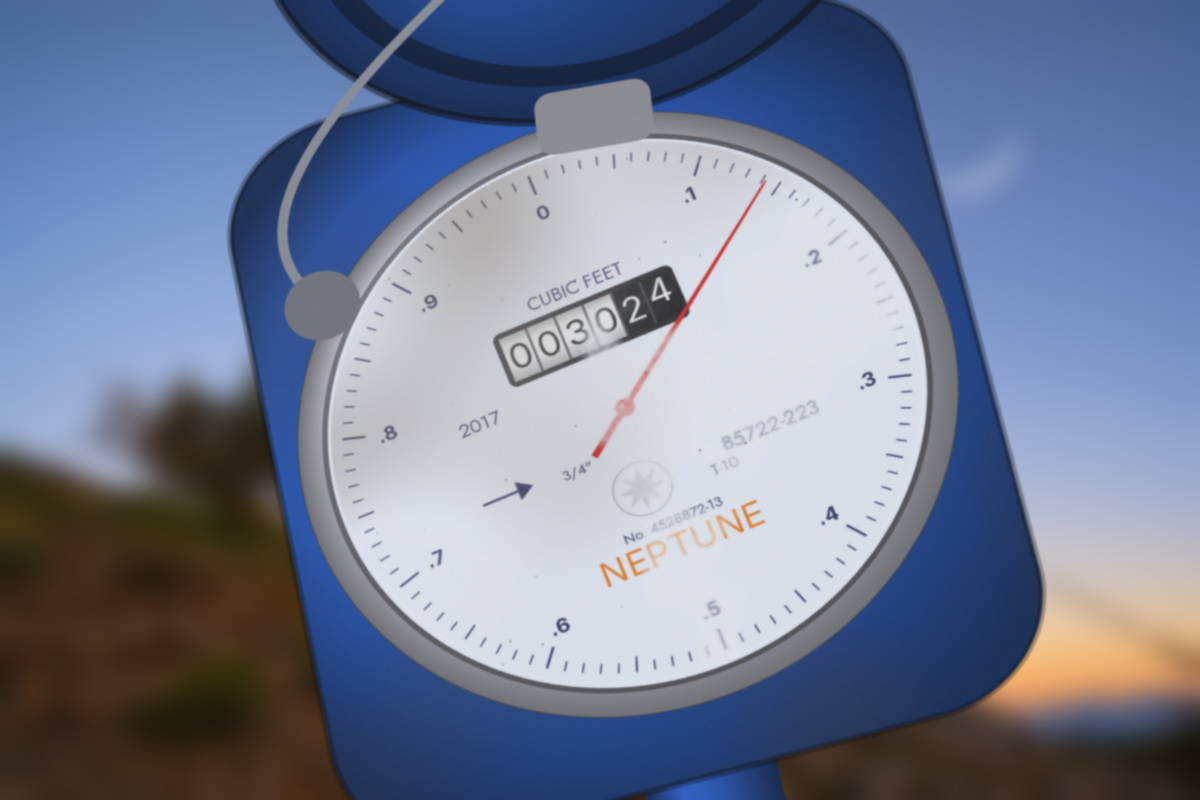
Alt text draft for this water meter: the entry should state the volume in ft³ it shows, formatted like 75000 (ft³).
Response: 3024.14 (ft³)
